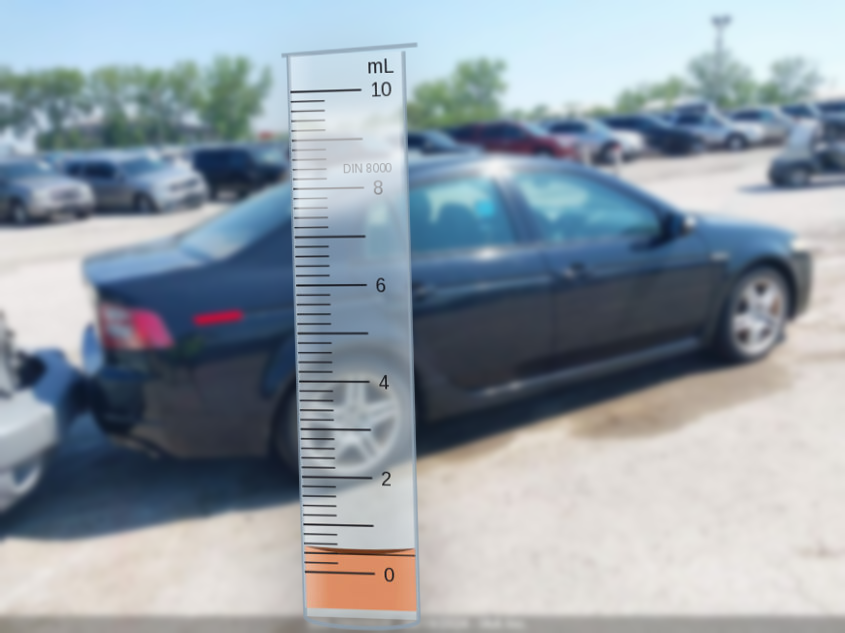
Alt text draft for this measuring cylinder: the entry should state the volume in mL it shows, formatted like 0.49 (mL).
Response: 0.4 (mL)
